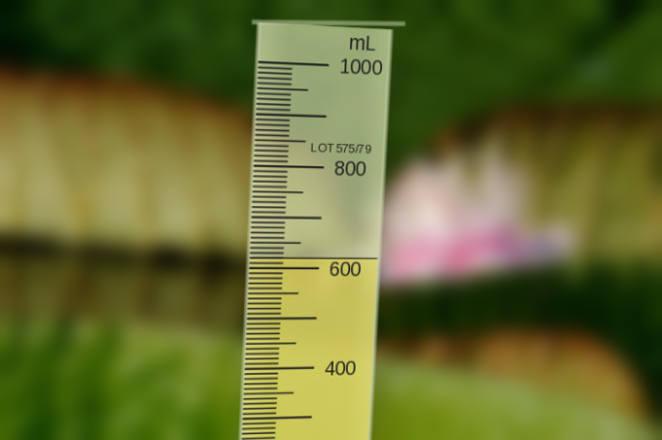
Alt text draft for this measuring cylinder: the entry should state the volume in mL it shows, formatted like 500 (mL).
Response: 620 (mL)
